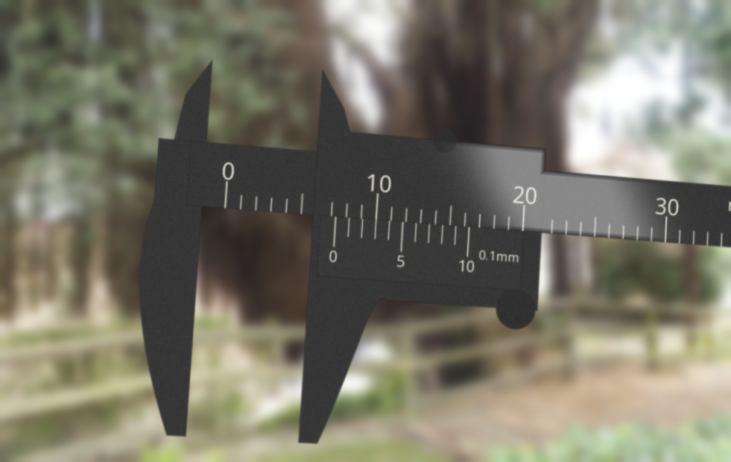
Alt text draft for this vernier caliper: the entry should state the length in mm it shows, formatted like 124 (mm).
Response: 7.3 (mm)
